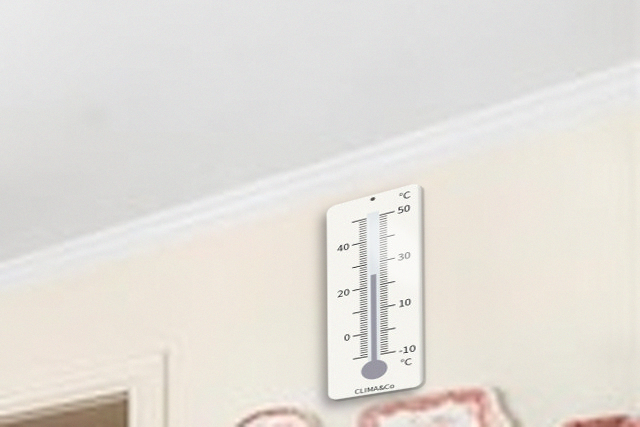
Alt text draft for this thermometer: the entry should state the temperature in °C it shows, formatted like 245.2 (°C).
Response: 25 (°C)
